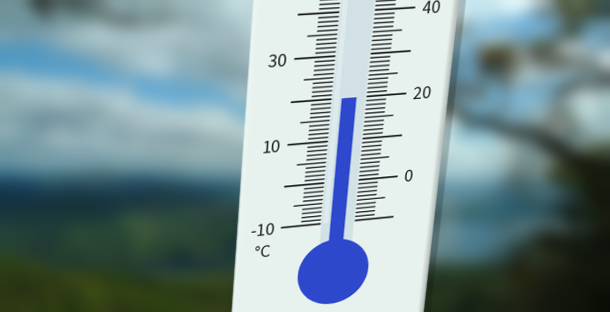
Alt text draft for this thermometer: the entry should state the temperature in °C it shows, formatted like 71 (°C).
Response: 20 (°C)
